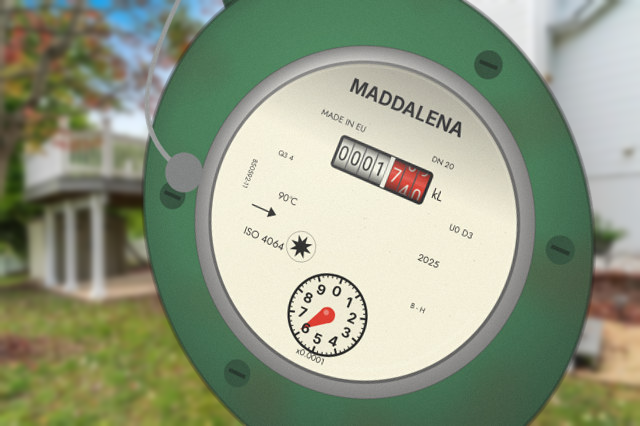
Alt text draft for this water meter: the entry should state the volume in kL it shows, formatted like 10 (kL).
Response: 1.7396 (kL)
